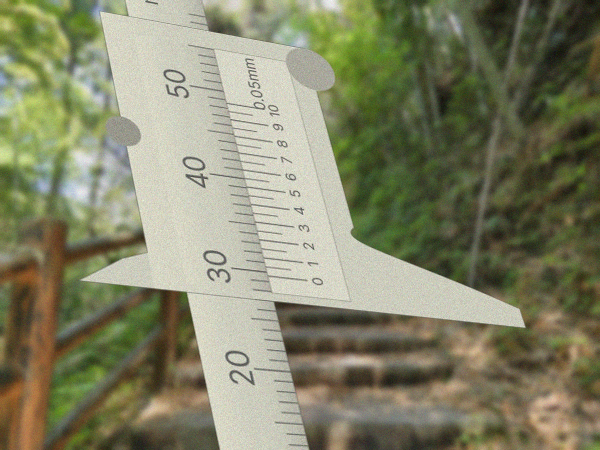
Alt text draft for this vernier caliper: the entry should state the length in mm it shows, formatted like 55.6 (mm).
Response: 29.6 (mm)
